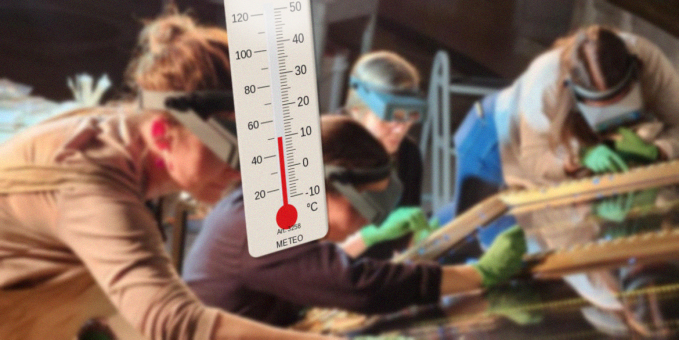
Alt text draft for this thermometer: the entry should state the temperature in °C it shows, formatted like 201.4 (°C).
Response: 10 (°C)
